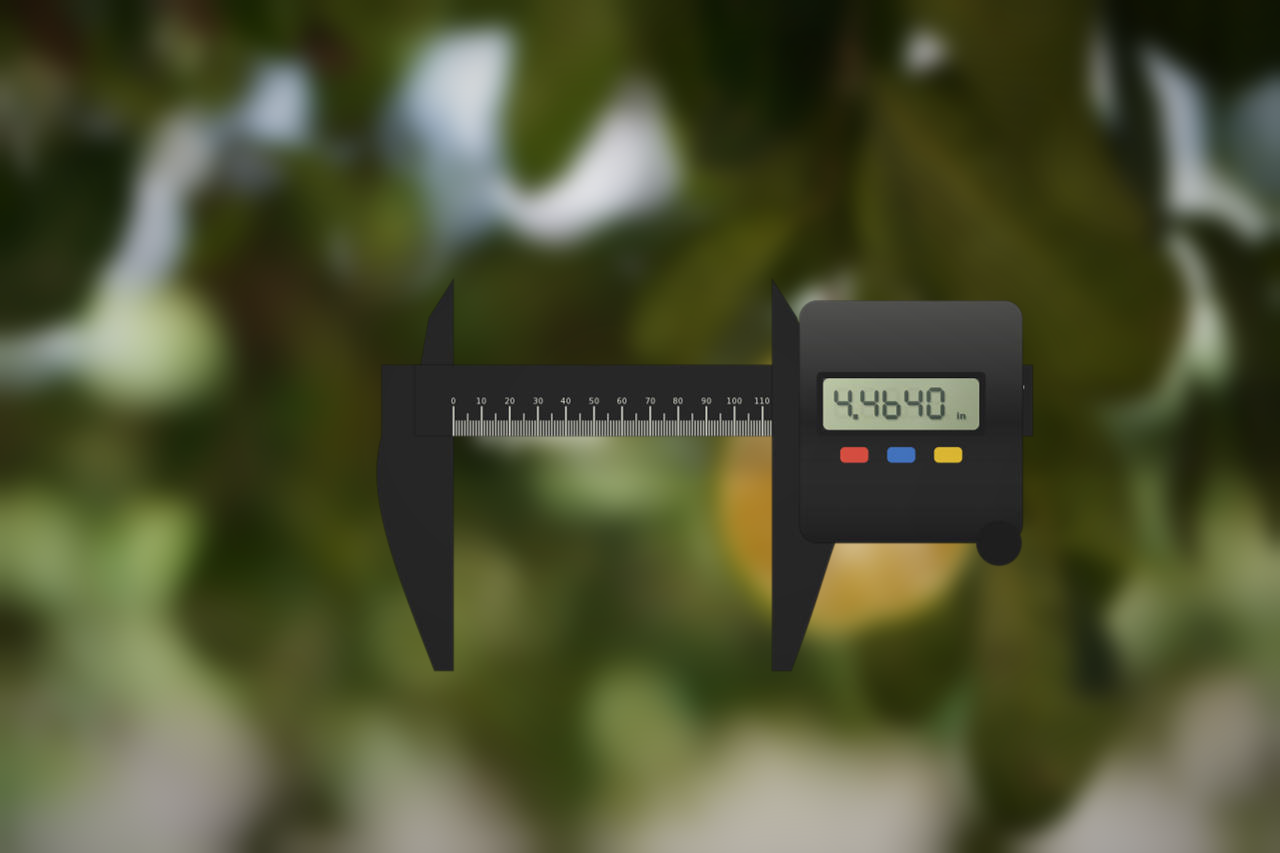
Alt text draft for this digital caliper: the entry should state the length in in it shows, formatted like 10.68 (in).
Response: 4.4640 (in)
